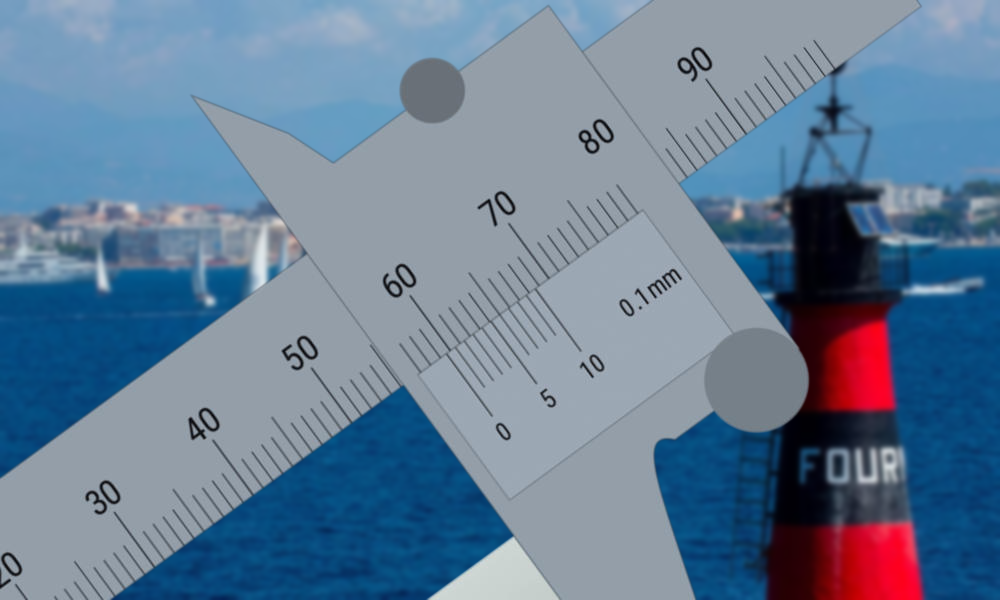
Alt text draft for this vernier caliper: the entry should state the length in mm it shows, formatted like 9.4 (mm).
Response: 59.6 (mm)
